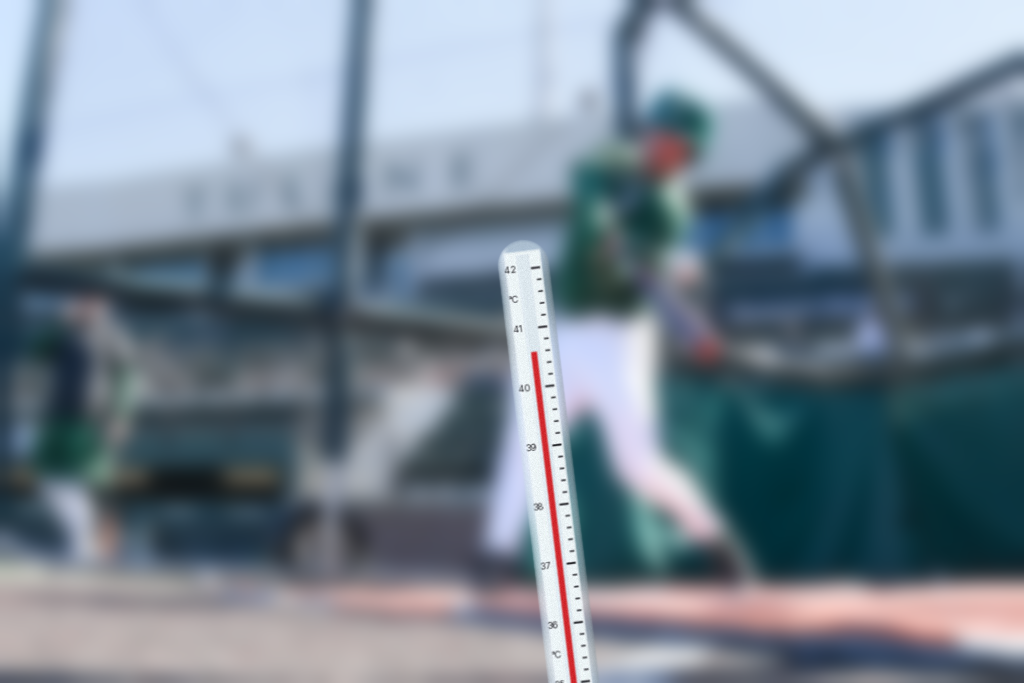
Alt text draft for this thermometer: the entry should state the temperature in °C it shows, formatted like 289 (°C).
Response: 40.6 (°C)
